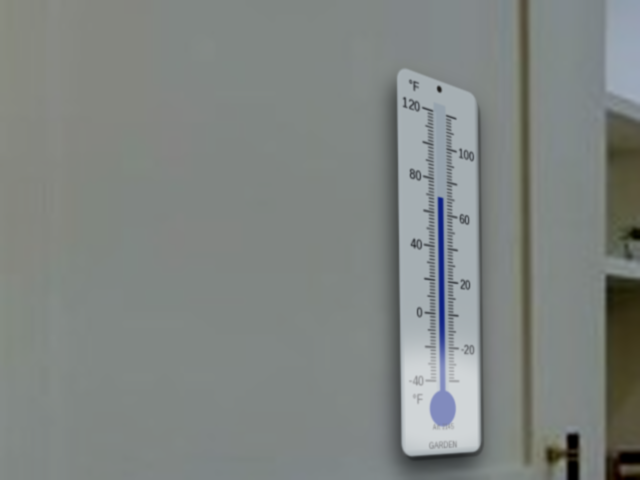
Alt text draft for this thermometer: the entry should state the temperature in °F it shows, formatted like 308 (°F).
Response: 70 (°F)
